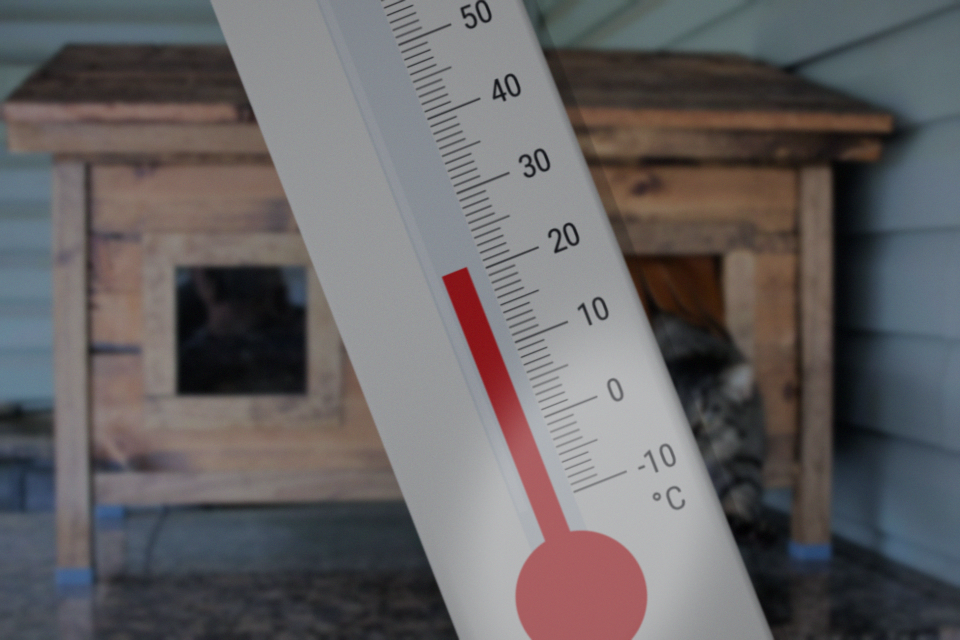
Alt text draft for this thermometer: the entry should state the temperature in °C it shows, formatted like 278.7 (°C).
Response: 21 (°C)
